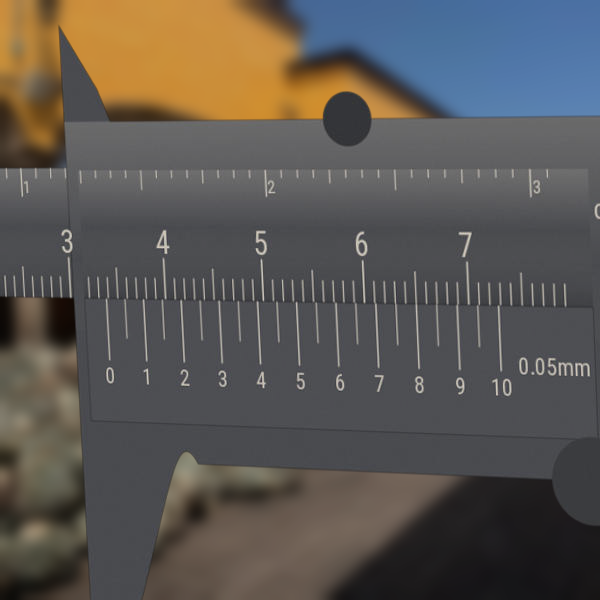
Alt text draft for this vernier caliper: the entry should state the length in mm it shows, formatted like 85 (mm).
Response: 33.8 (mm)
